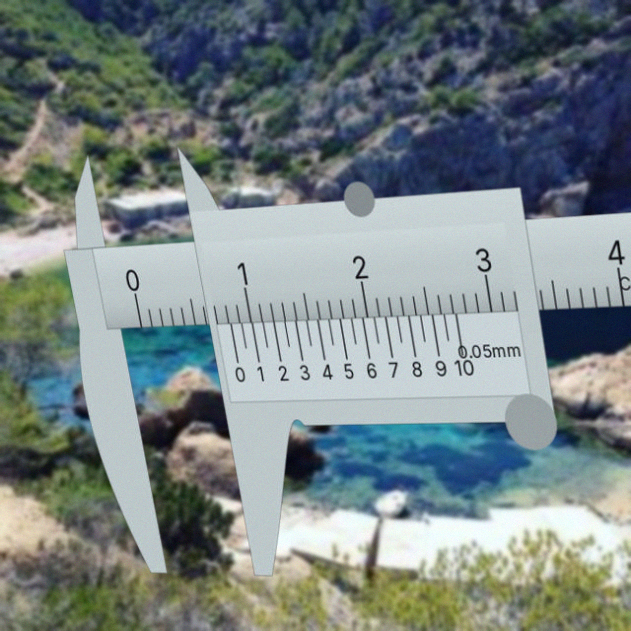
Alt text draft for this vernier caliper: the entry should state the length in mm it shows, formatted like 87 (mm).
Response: 8.2 (mm)
